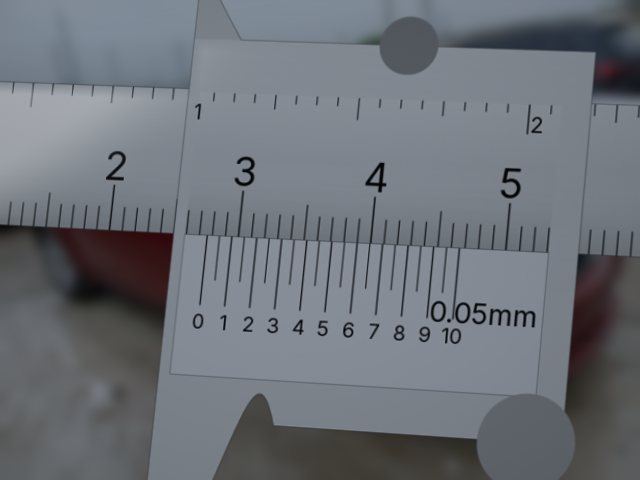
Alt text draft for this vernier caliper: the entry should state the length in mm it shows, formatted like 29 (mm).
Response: 27.6 (mm)
